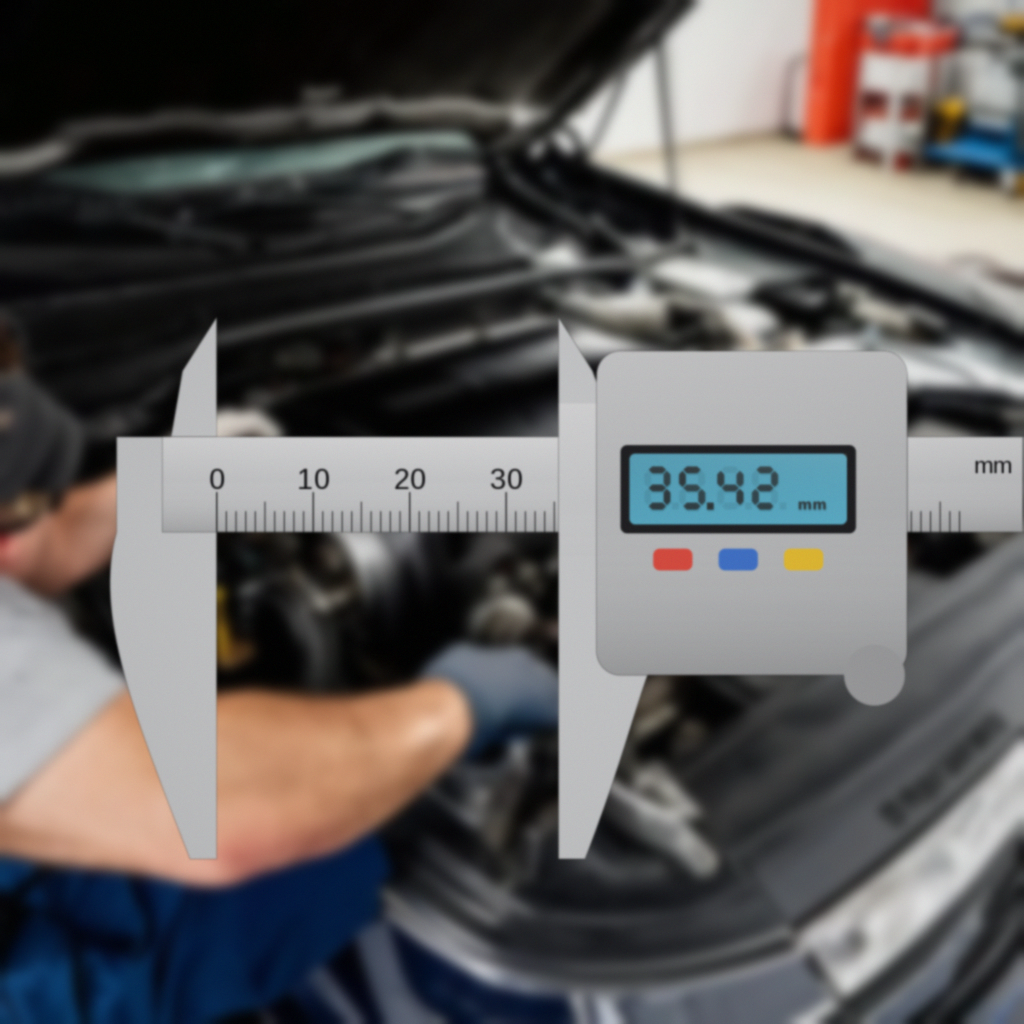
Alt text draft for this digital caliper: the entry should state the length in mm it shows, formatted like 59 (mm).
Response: 35.42 (mm)
